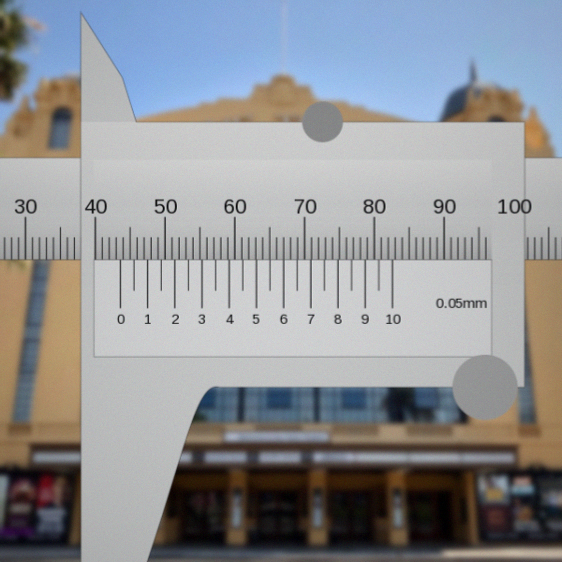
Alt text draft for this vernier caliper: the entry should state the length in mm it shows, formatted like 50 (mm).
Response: 43.6 (mm)
